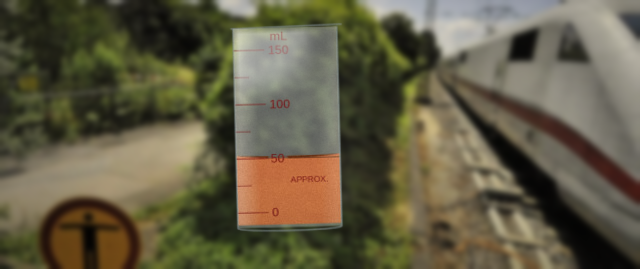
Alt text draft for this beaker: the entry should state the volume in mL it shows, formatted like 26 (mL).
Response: 50 (mL)
